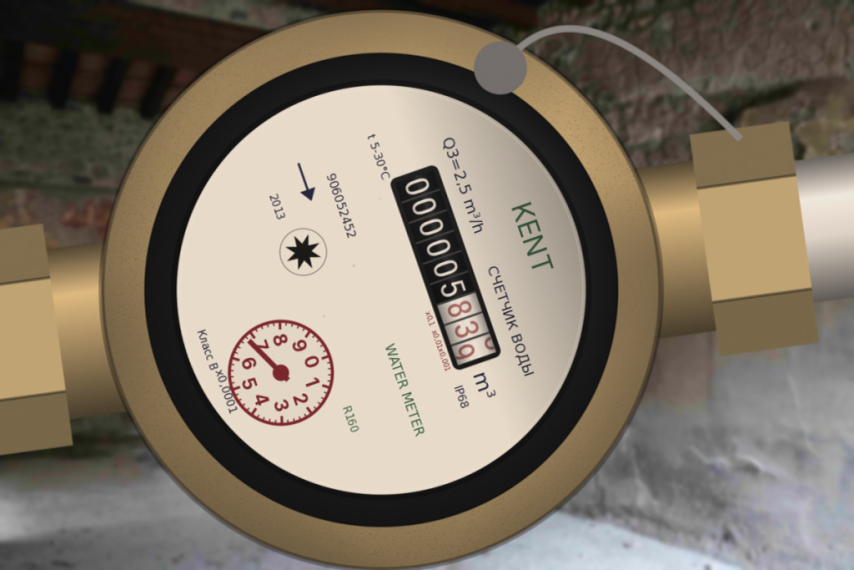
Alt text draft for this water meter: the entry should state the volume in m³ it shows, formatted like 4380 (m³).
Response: 5.8386 (m³)
